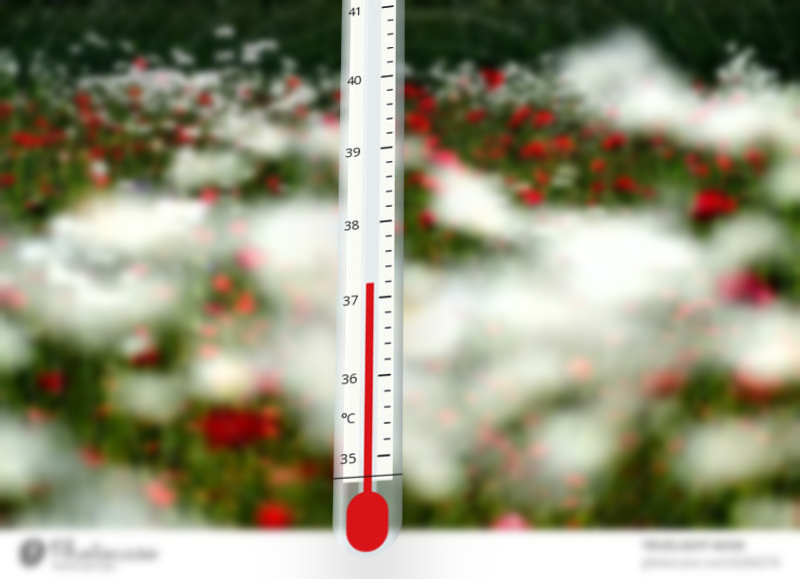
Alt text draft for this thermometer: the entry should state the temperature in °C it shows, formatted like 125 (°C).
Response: 37.2 (°C)
